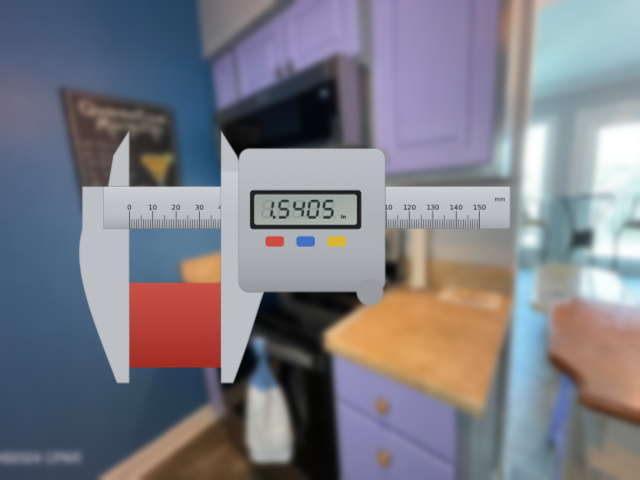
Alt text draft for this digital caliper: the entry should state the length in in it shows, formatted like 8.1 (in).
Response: 1.5405 (in)
